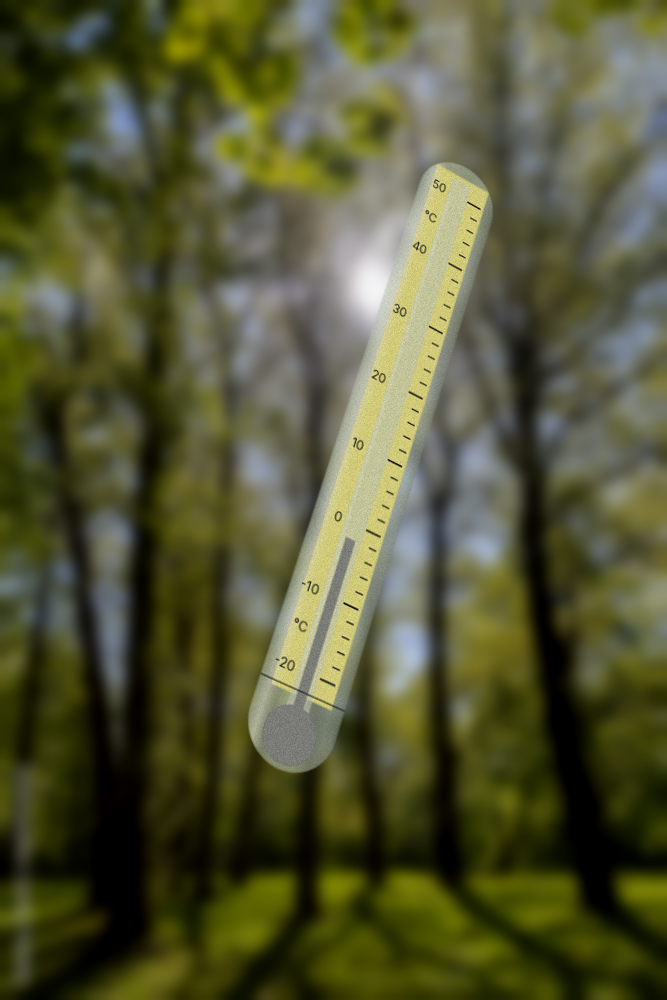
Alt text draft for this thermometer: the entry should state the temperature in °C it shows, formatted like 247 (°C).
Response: -2 (°C)
